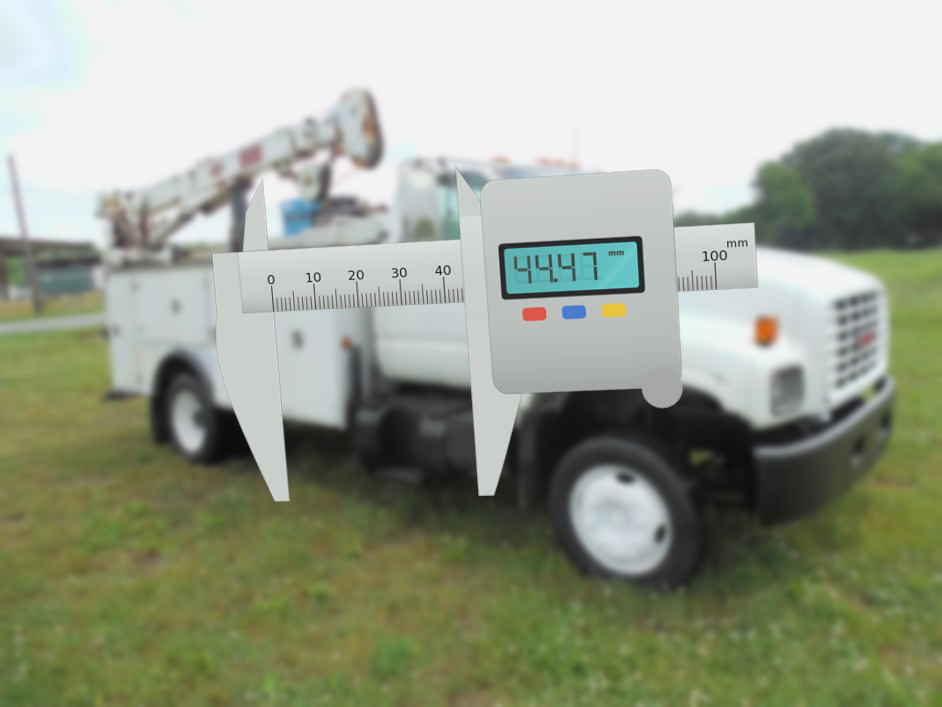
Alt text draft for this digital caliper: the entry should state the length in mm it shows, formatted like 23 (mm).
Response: 44.47 (mm)
